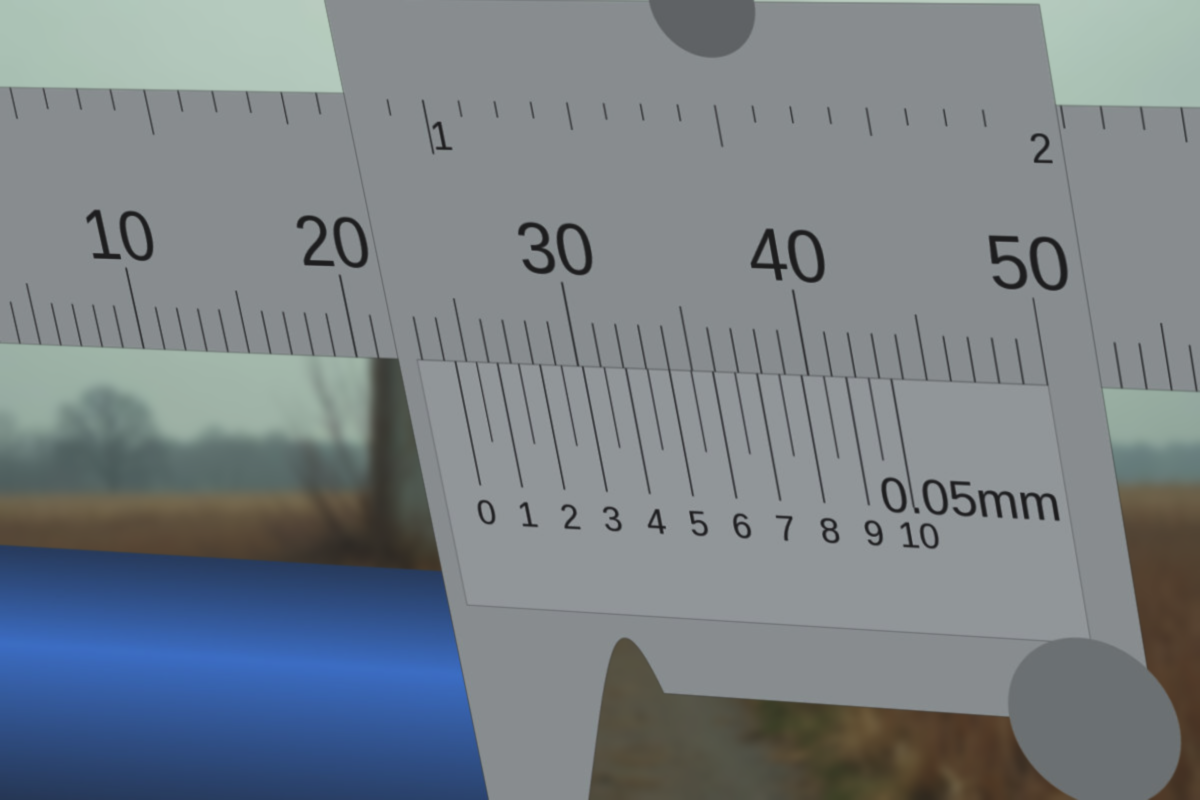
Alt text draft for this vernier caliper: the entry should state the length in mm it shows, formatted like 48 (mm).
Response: 24.5 (mm)
